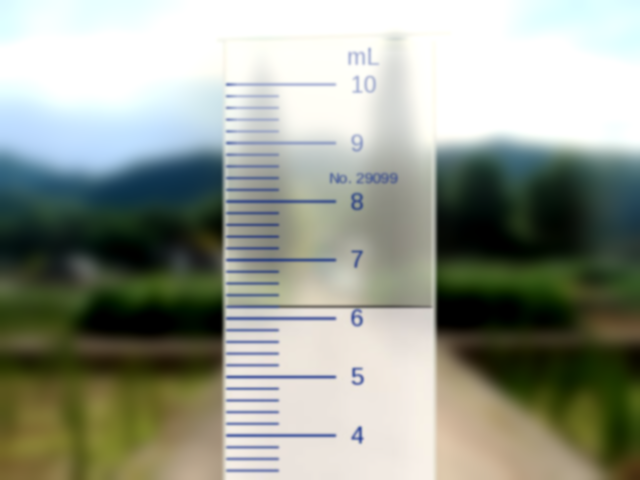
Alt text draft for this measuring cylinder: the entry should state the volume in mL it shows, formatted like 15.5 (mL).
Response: 6.2 (mL)
